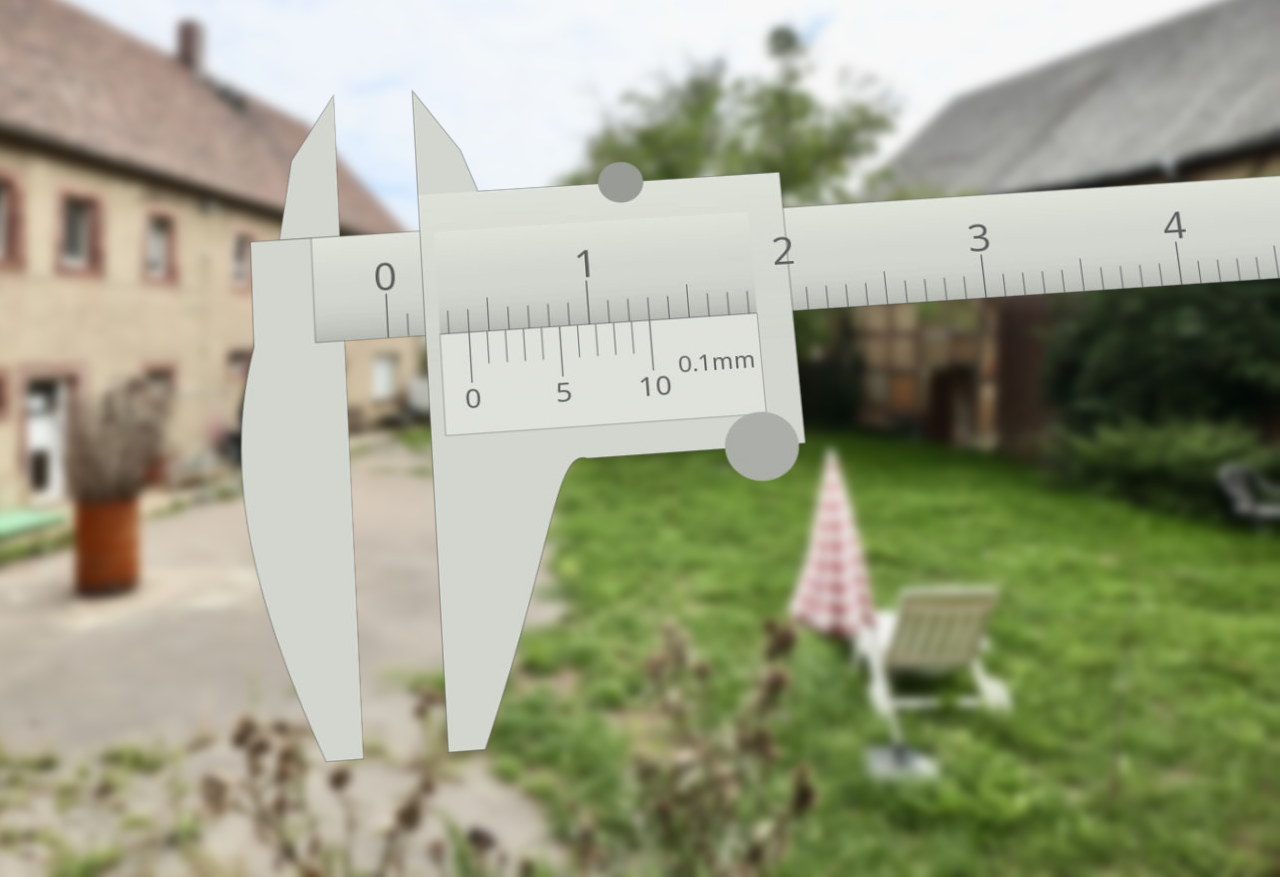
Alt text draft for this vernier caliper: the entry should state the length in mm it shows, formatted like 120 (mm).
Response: 4.0 (mm)
